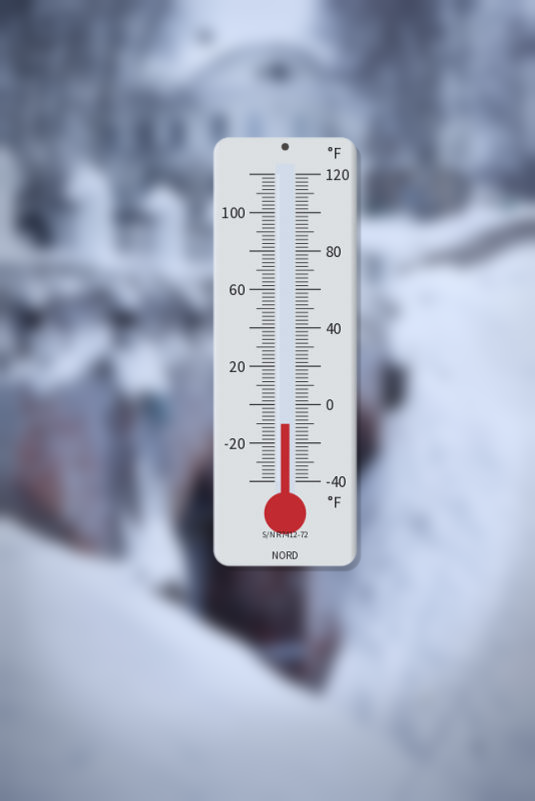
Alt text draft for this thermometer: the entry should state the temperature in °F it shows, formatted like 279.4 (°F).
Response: -10 (°F)
